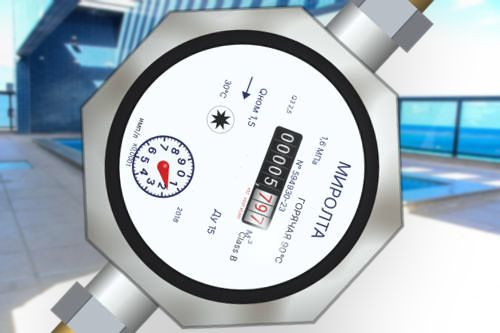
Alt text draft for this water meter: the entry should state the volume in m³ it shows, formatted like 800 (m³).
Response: 5.7971 (m³)
